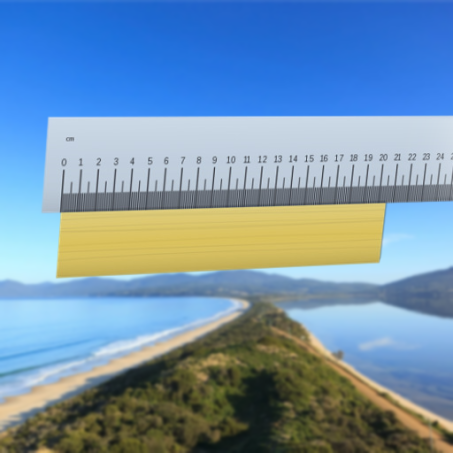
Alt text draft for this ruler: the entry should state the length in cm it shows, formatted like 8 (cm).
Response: 20.5 (cm)
